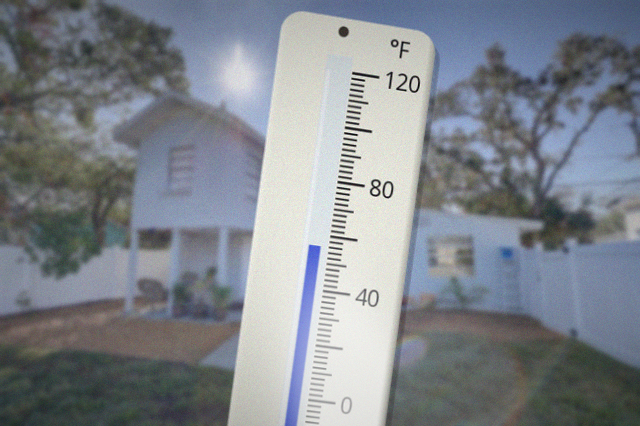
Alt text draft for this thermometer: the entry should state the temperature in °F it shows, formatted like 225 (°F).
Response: 56 (°F)
